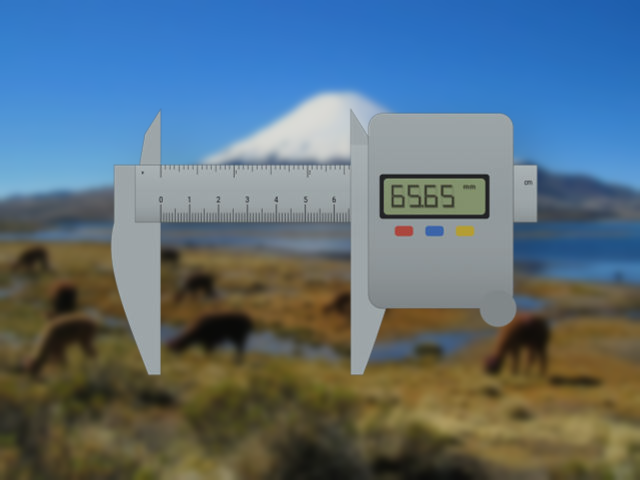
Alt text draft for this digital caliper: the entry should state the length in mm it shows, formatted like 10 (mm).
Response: 65.65 (mm)
